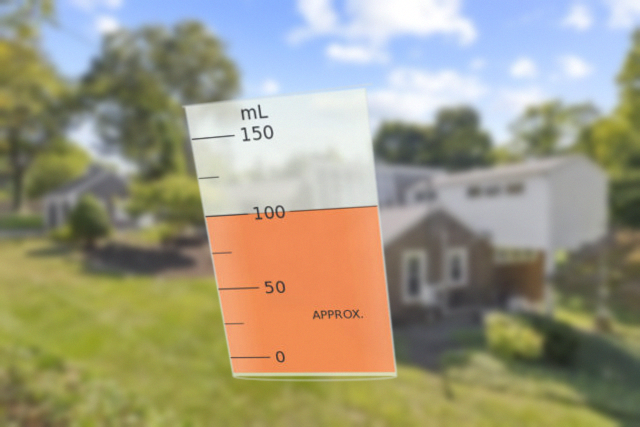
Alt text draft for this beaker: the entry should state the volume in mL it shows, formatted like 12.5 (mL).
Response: 100 (mL)
